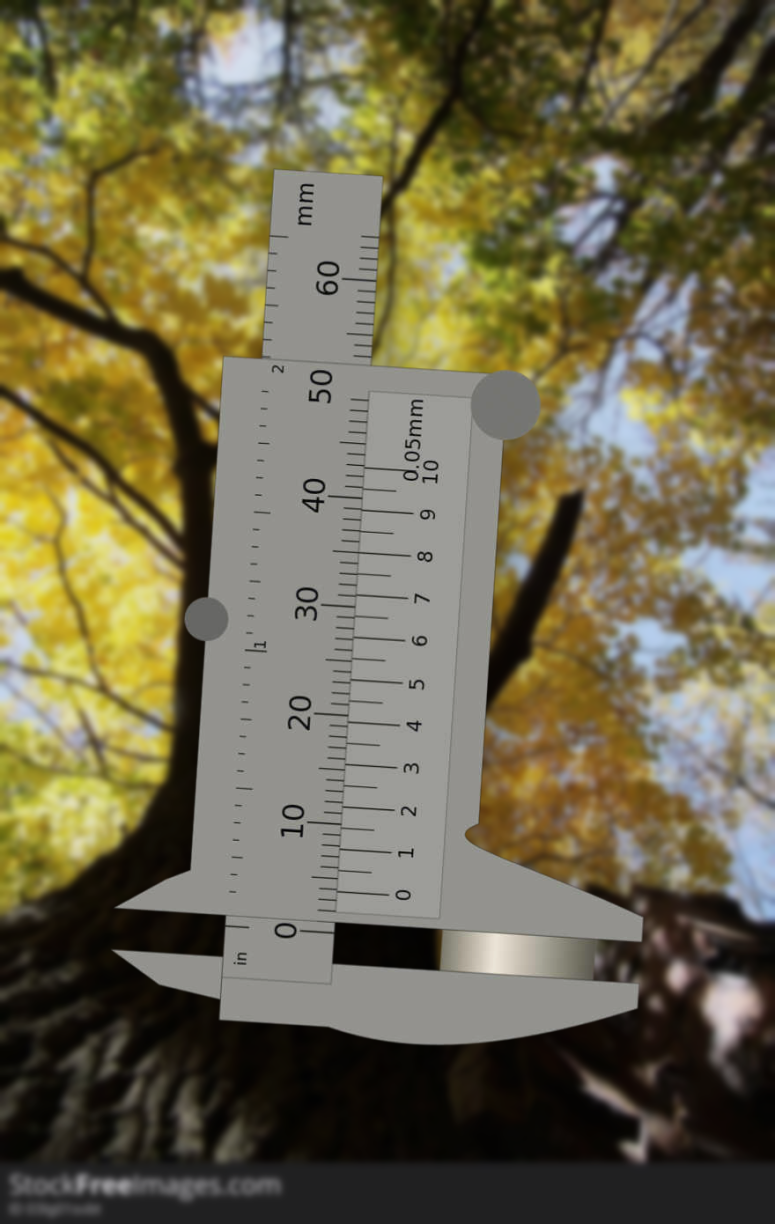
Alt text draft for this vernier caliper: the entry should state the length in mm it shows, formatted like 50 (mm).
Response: 3.8 (mm)
